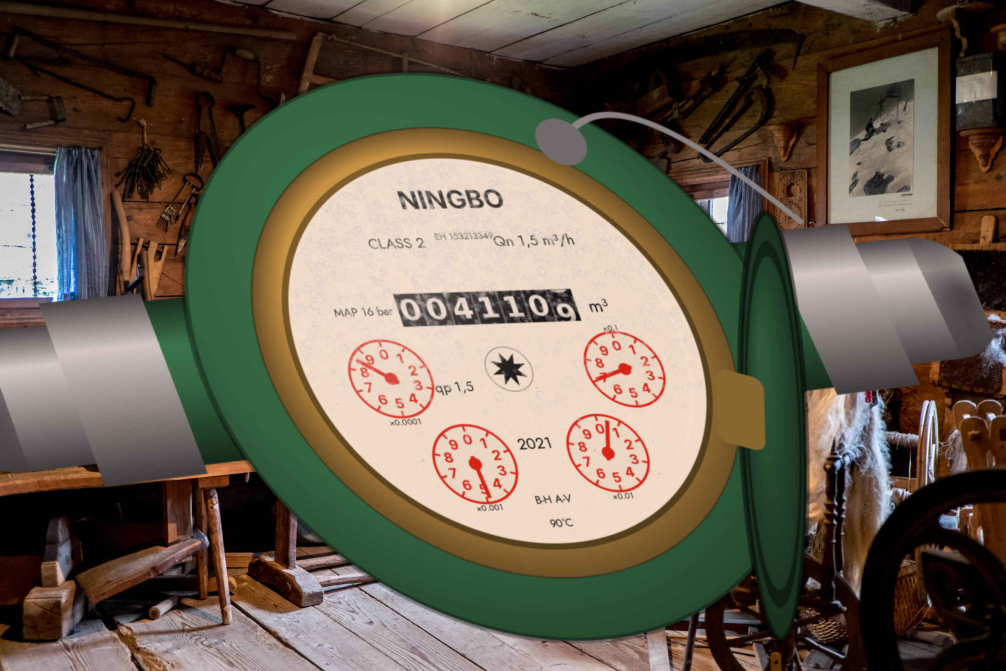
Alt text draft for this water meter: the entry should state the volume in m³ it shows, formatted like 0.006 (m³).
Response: 41108.7048 (m³)
